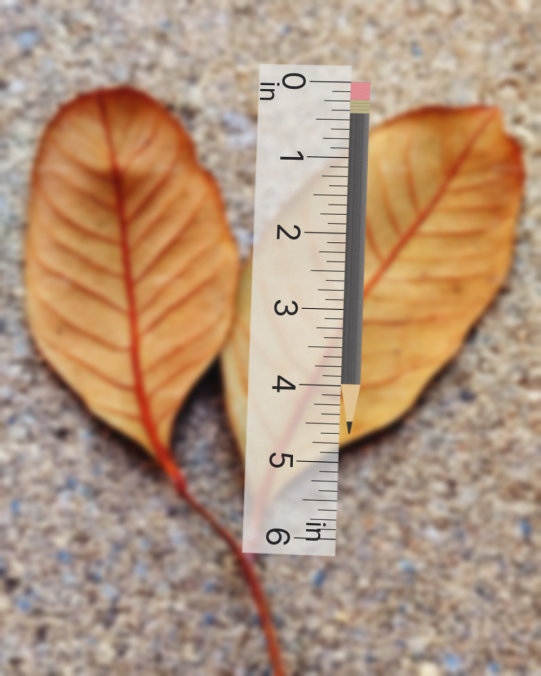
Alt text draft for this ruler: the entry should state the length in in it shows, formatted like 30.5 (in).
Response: 4.625 (in)
